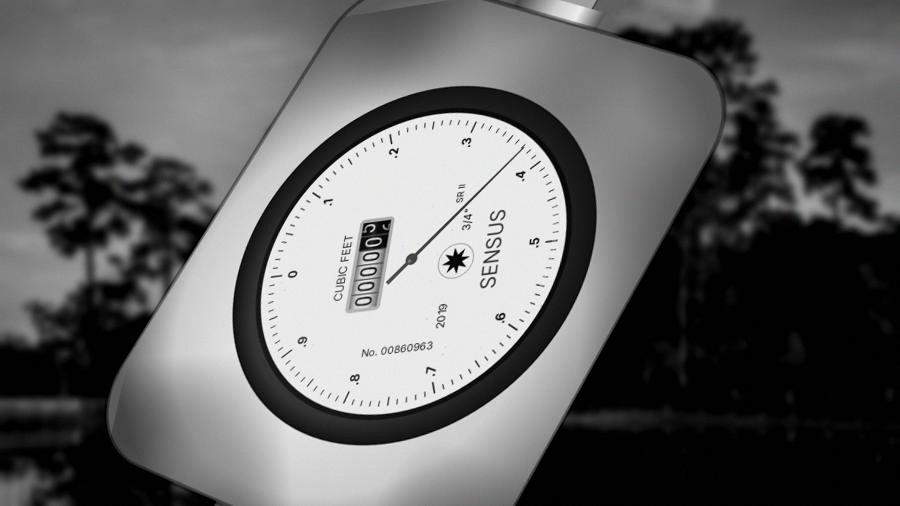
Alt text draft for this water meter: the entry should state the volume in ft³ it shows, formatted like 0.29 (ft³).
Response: 5.37 (ft³)
